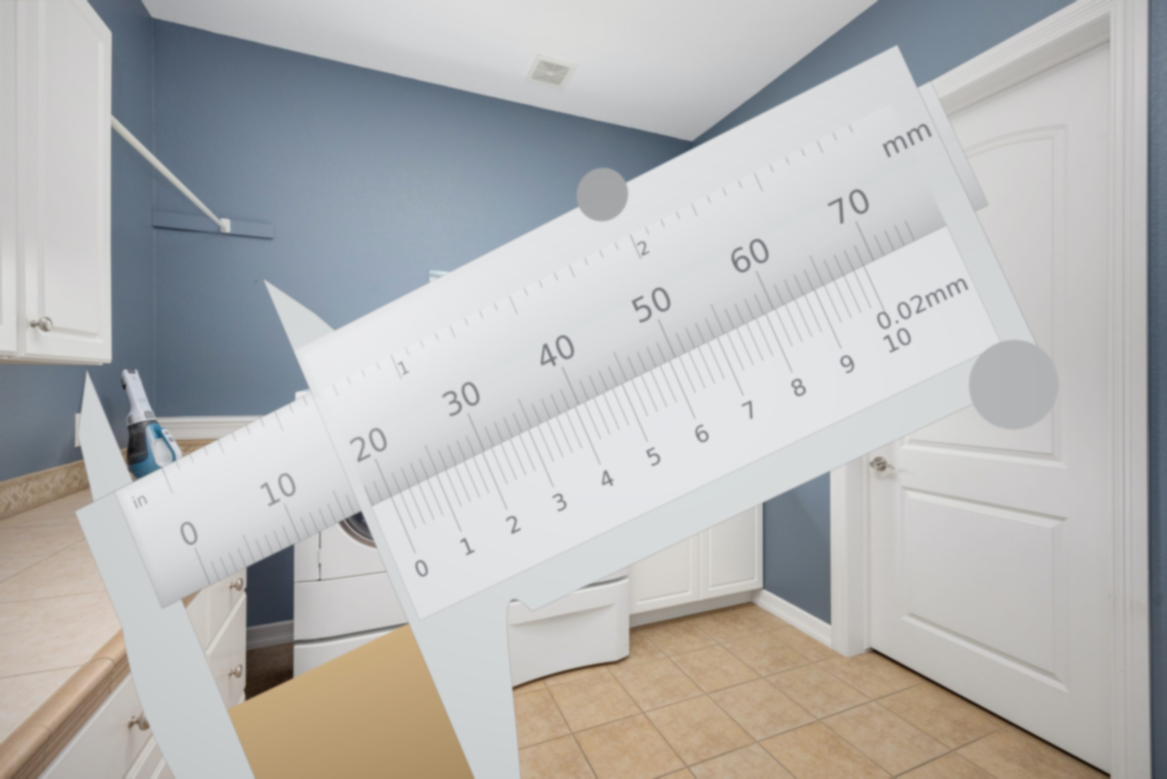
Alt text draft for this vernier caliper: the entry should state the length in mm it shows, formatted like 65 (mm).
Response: 20.0 (mm)
